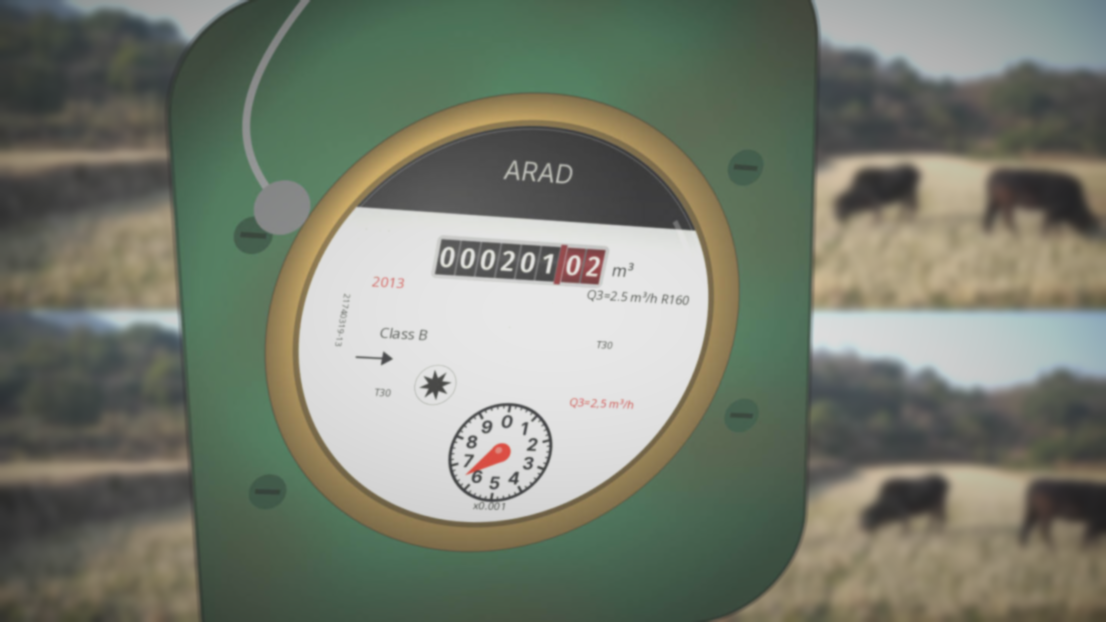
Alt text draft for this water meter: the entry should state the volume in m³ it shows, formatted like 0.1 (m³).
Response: 201.026 (m³)
